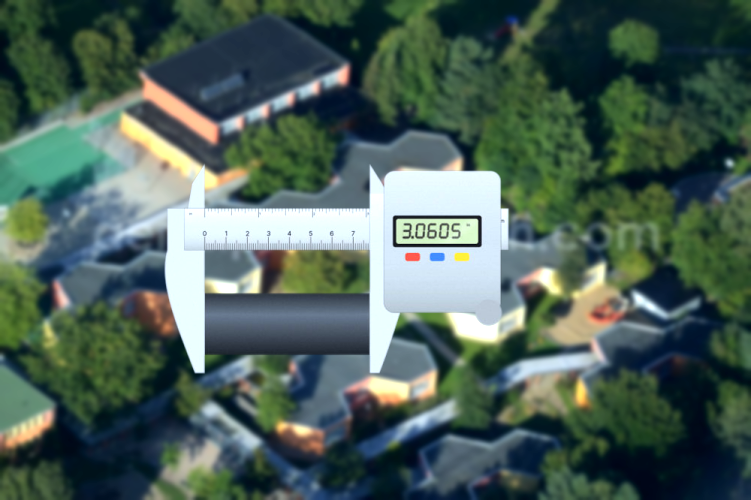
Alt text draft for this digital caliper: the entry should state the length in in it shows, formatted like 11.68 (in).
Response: 3.0605 (in)
